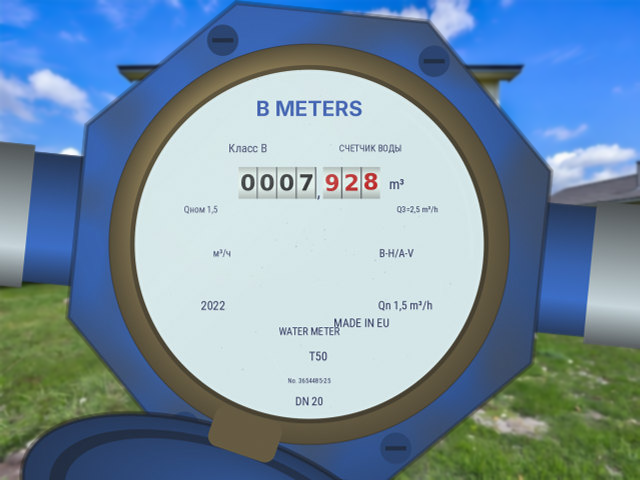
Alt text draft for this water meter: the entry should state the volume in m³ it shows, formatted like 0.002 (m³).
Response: 7.928 (m³)
